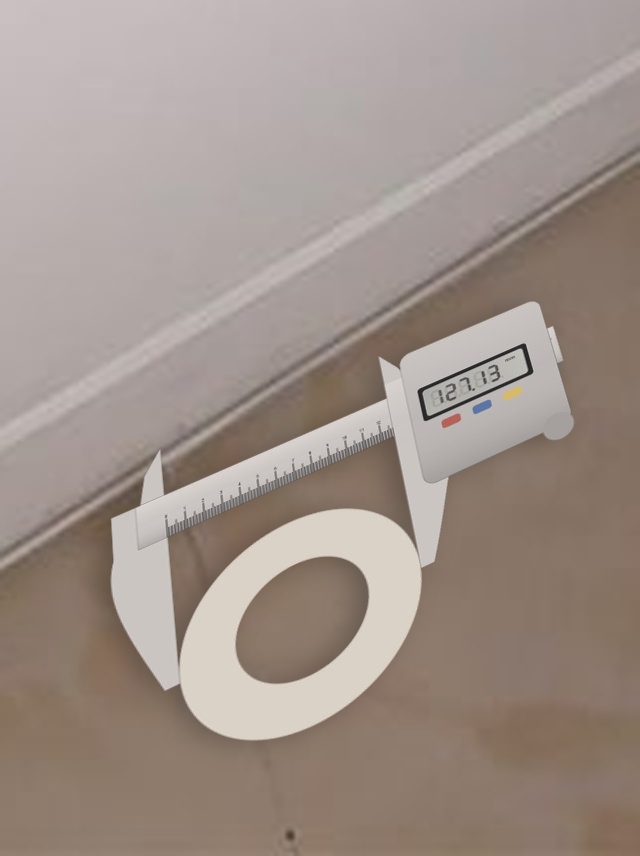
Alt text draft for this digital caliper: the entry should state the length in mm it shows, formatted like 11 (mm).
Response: 127.13 (mm)
